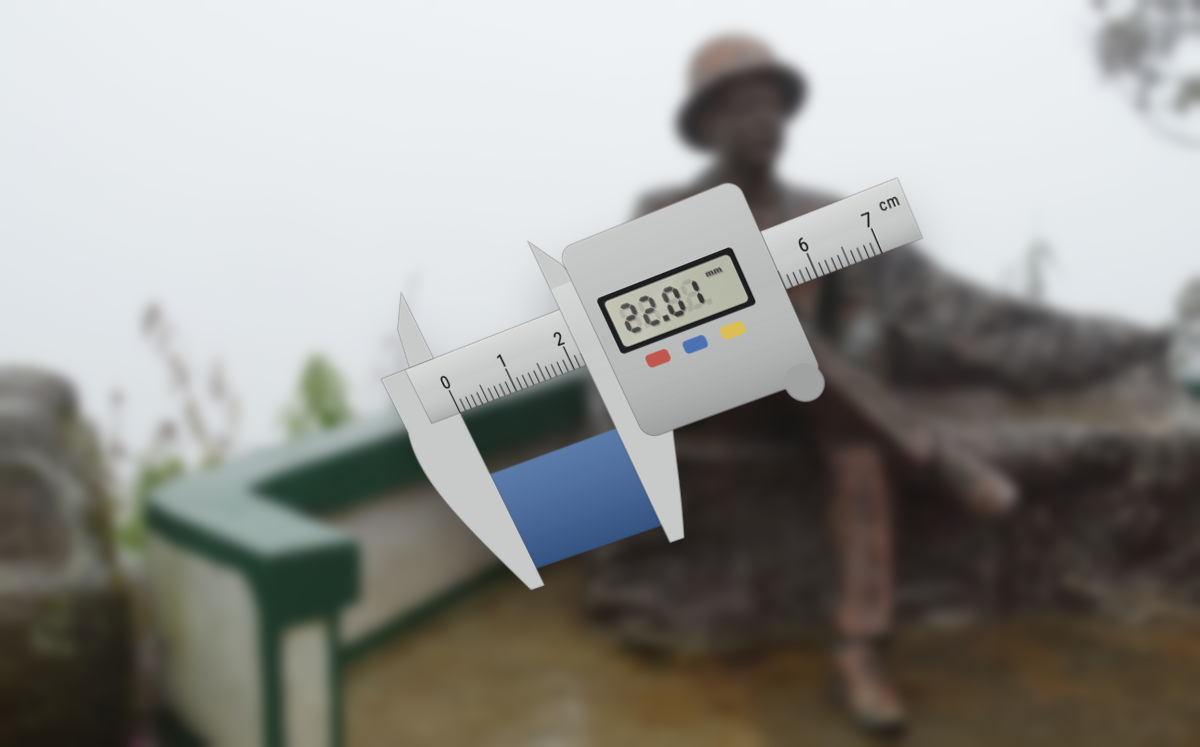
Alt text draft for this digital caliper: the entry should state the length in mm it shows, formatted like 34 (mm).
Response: 22.01 (mm)
